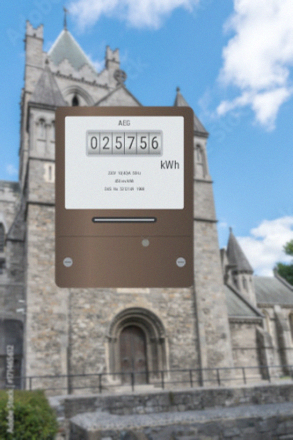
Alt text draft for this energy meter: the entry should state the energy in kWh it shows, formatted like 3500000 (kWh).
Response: 25756 (kWh)
